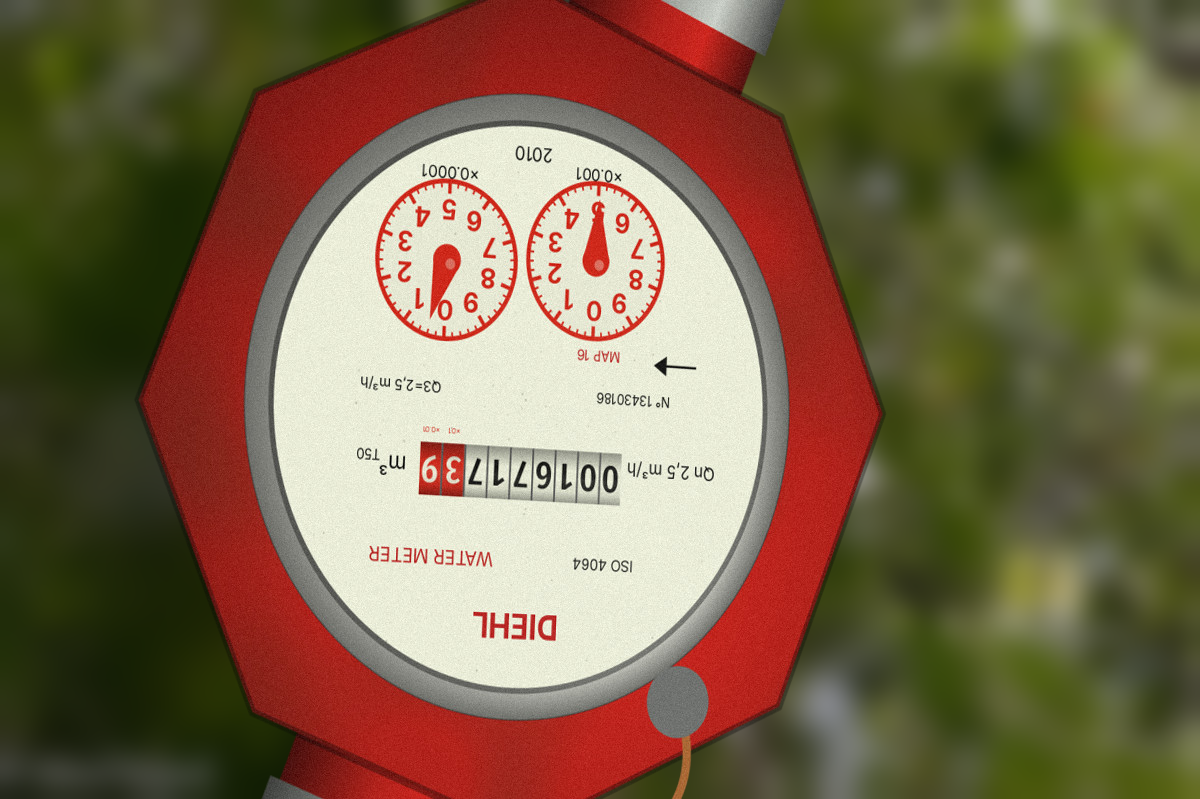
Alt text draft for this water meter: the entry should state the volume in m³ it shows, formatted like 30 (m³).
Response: 16717.3950 (m³)
